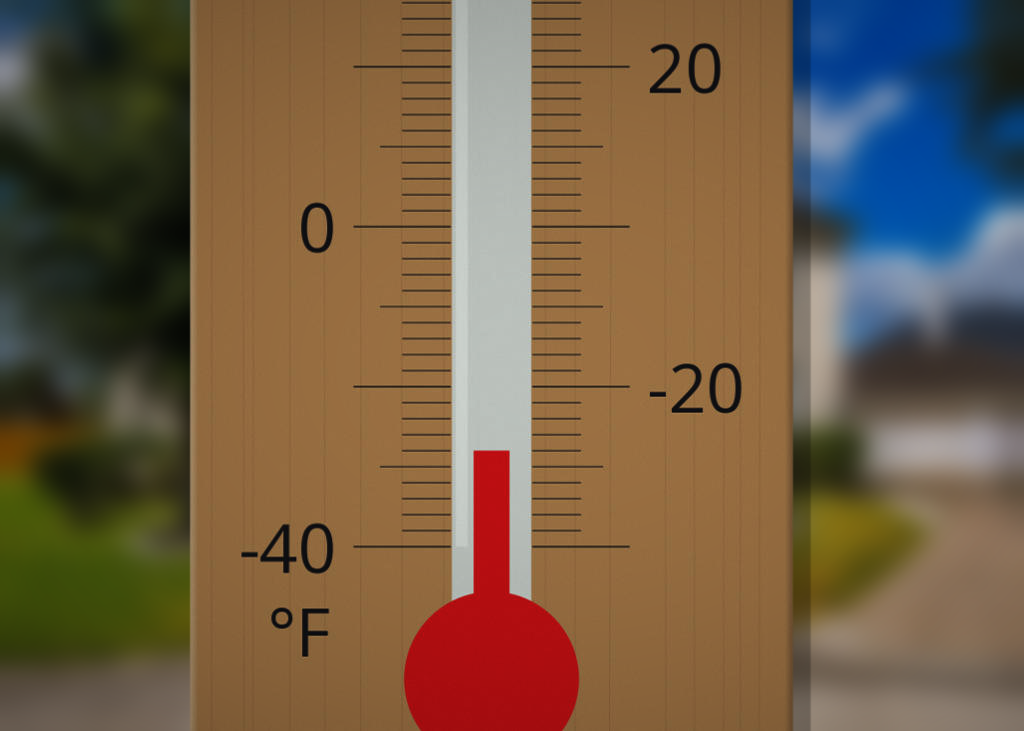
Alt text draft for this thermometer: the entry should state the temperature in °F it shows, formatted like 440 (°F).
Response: -28 (°F)
